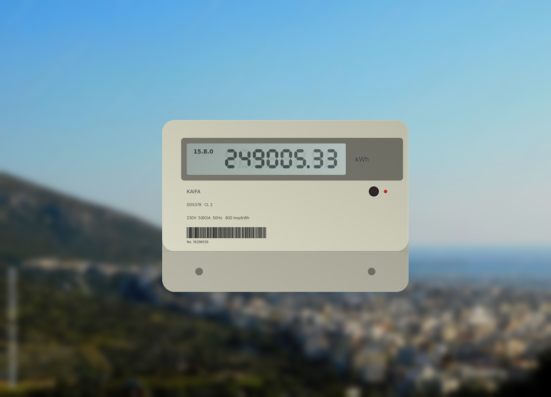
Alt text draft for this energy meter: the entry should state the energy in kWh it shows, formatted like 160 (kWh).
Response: 249005.33 (kWh)
